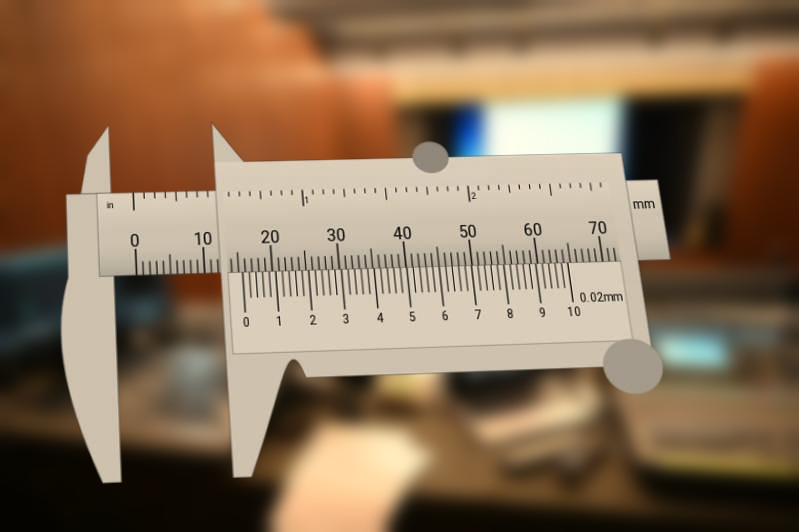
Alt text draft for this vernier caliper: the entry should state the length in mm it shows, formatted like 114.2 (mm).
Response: 15.6 (mm)
